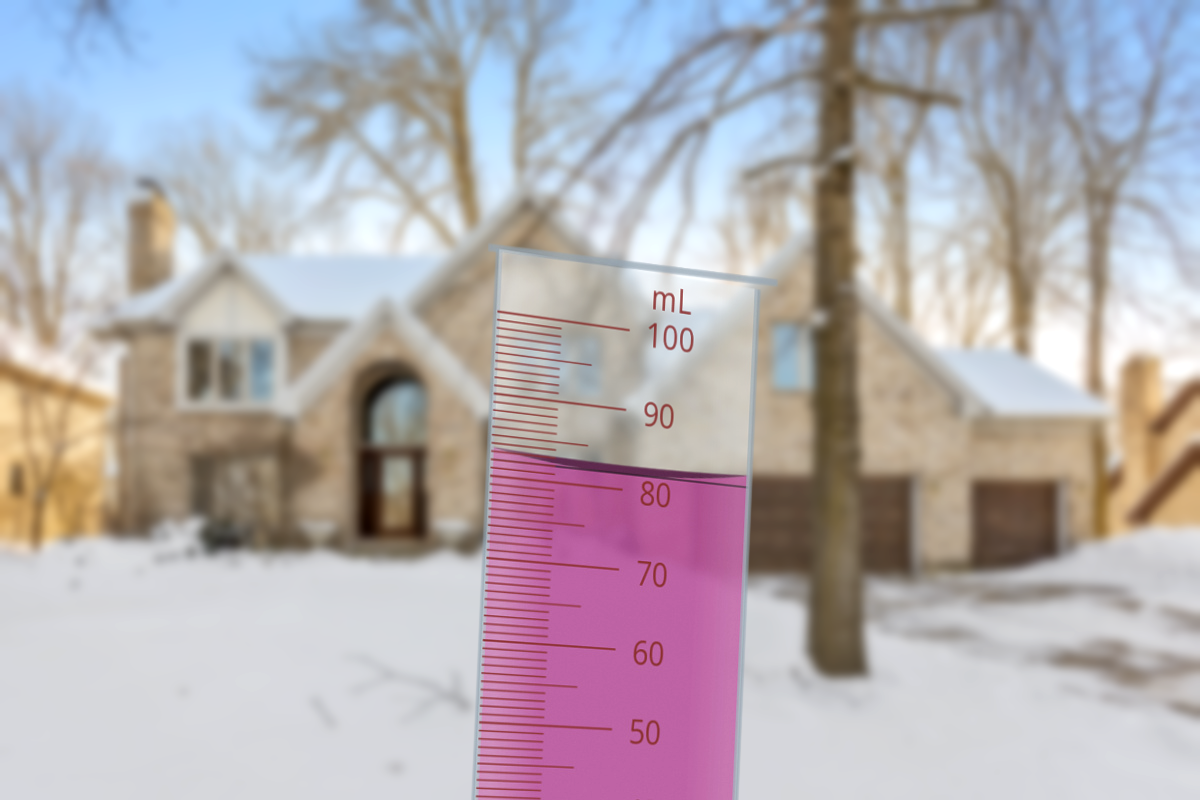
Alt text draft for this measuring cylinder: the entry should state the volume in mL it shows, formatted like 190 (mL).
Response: 82 (mL)
